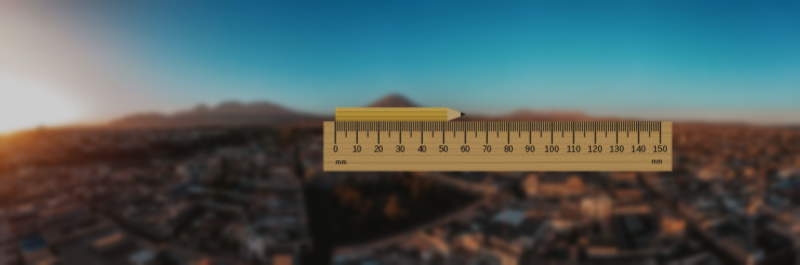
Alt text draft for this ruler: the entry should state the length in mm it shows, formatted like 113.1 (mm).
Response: 60 (mm)
